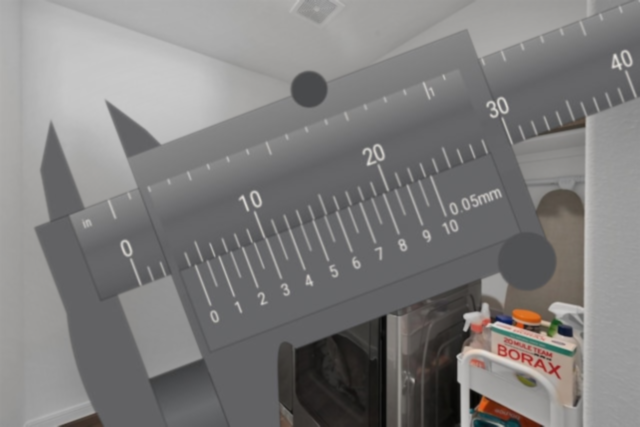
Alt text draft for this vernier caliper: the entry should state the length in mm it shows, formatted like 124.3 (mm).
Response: 4.4 (mm)
